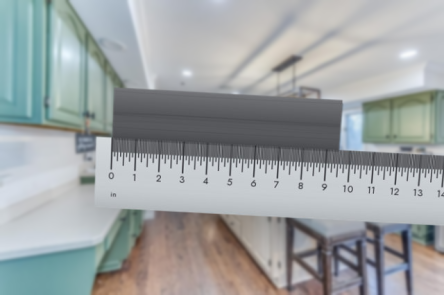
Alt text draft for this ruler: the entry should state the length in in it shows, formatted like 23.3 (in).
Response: 9.5 (in)
